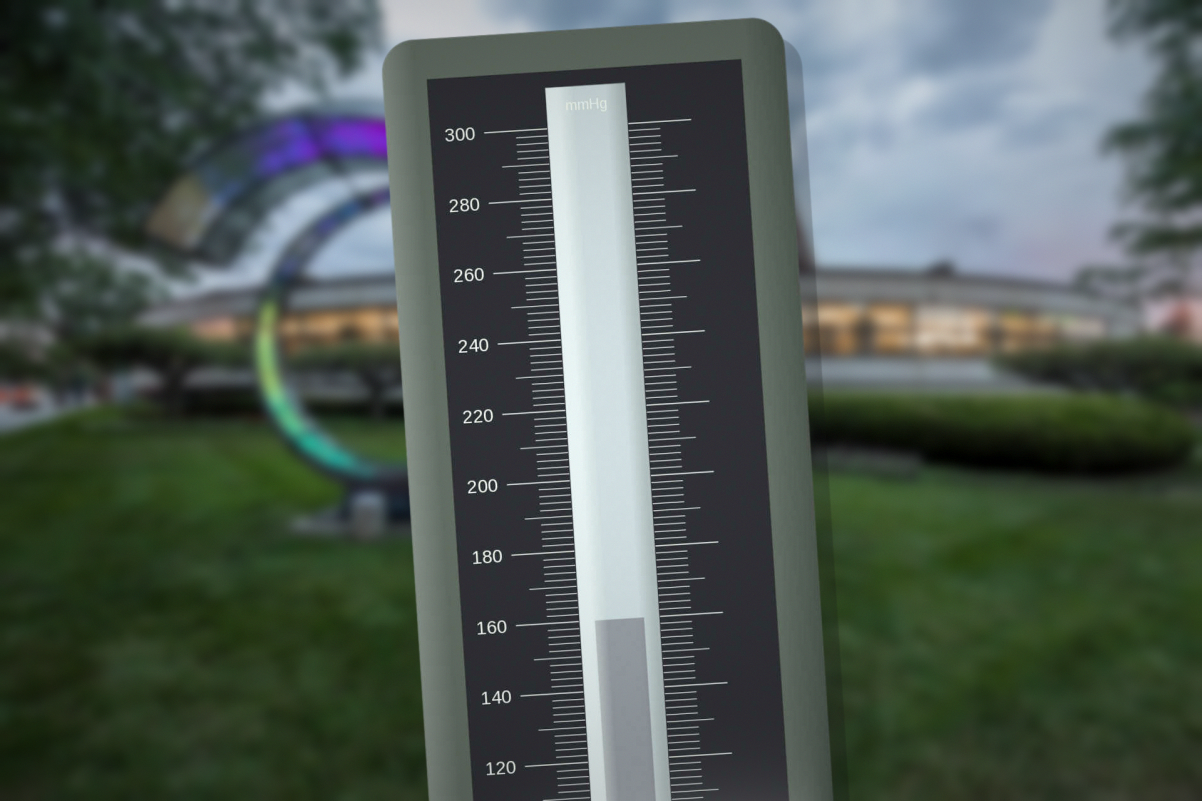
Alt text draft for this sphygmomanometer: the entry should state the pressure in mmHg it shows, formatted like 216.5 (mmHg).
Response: 160 (mmHg)
